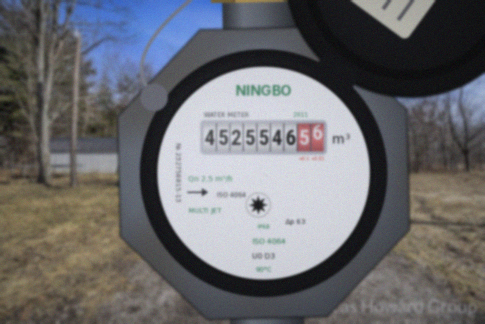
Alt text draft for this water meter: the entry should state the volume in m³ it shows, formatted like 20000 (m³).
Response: 4525546.56 (m³)
